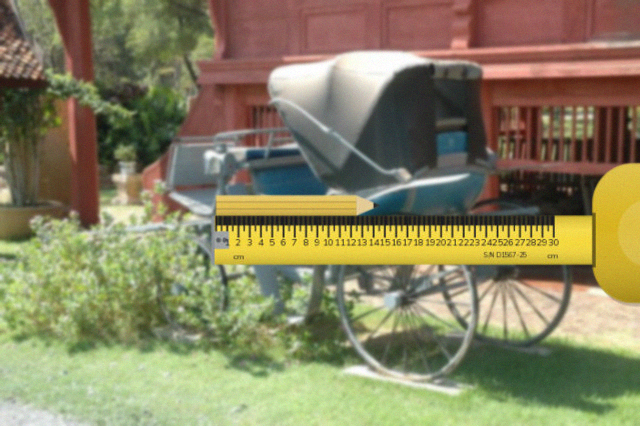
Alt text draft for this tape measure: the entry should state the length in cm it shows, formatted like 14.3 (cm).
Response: 14.5 (cm)
